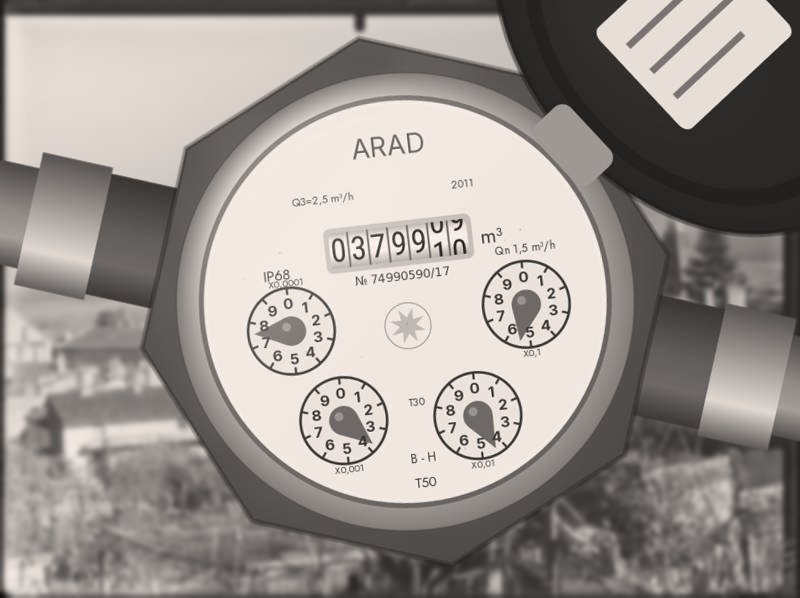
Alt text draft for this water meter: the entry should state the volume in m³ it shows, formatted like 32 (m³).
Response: 379909.5437 (m³)
